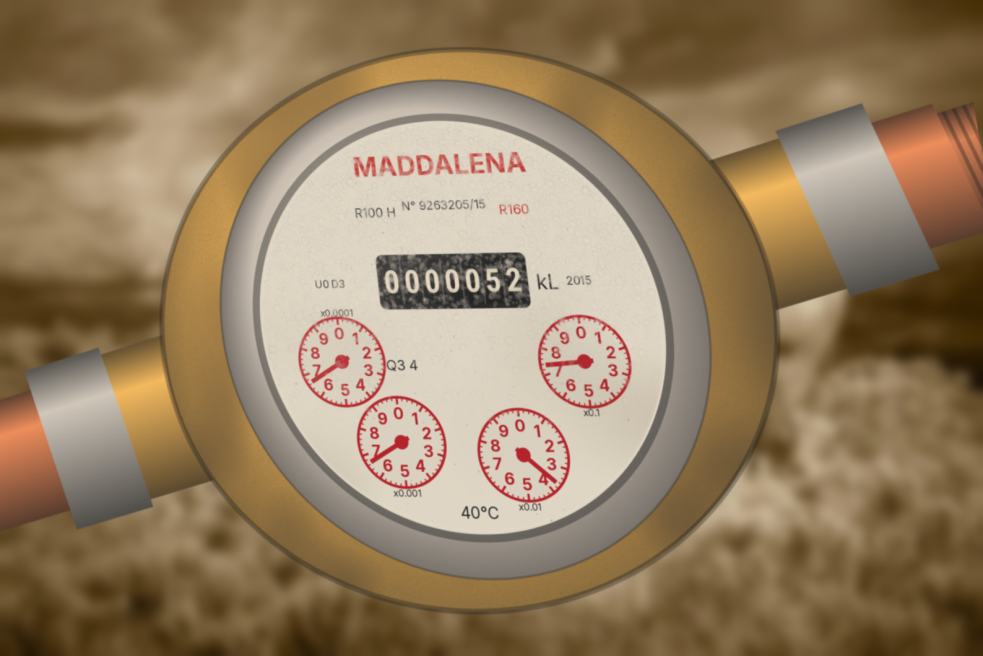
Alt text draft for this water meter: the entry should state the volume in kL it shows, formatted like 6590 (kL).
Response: 52.7366 (kL)
